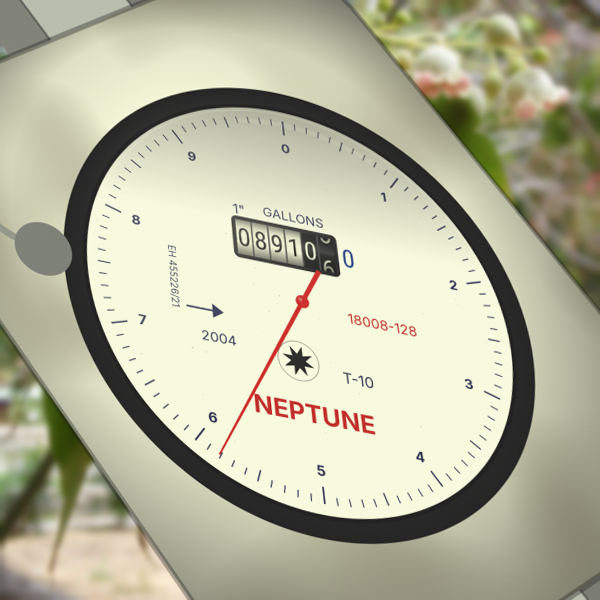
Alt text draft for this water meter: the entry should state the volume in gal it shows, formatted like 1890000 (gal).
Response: 891055.8 (gal)
